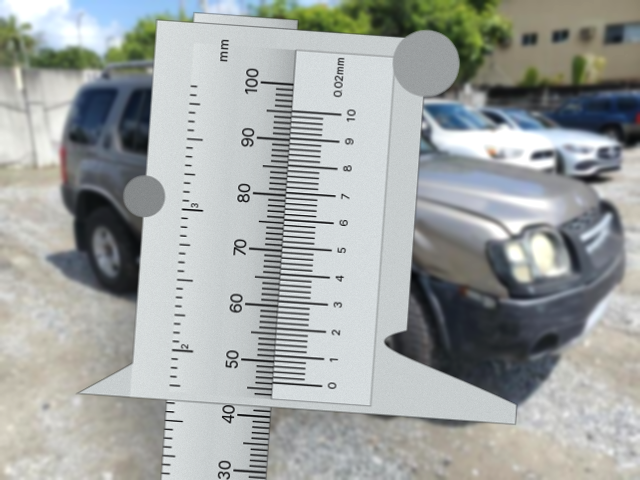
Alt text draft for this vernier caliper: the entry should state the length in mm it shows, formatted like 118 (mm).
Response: 46.2 (mm)
